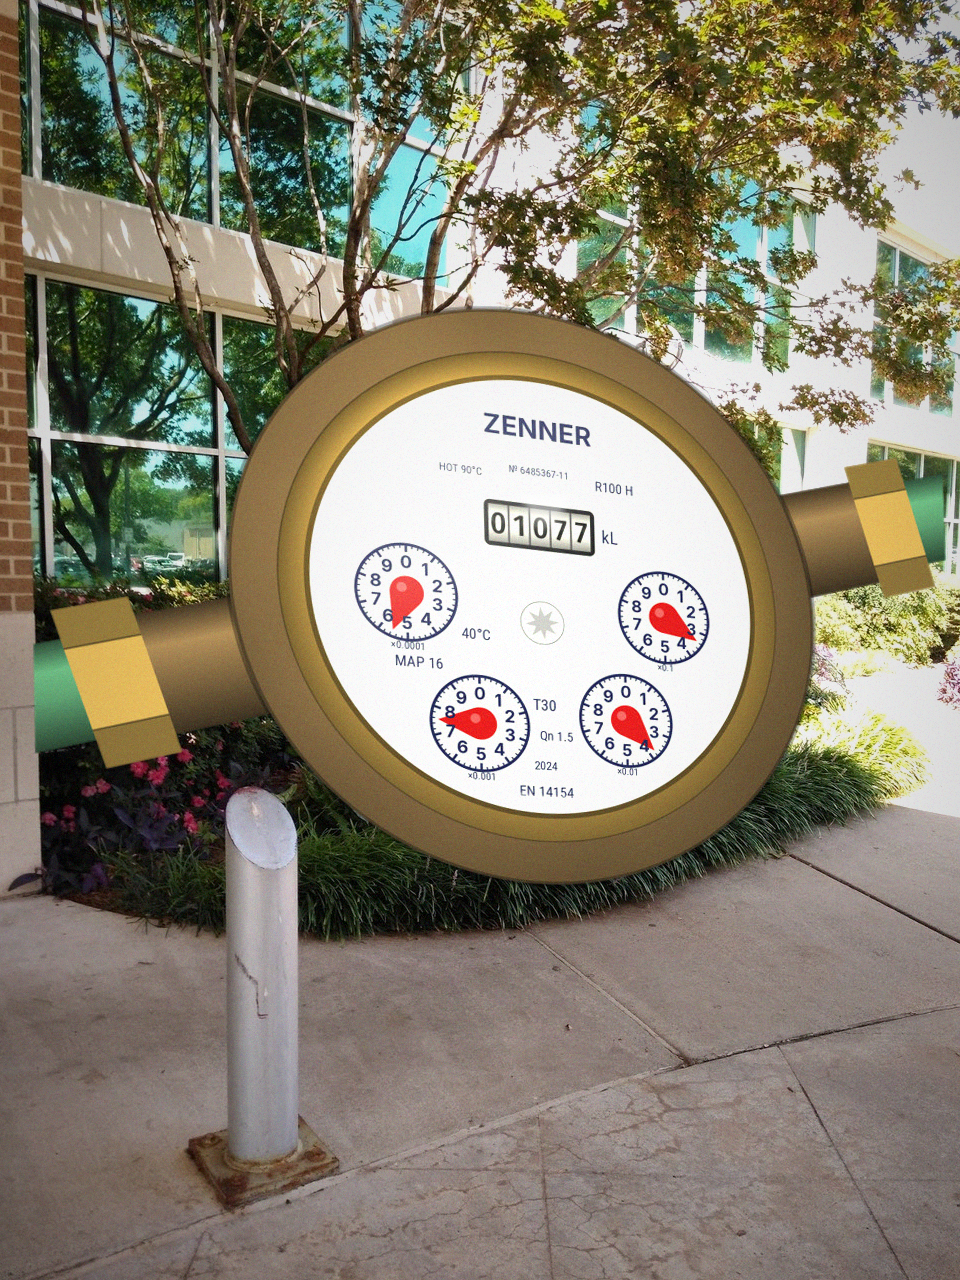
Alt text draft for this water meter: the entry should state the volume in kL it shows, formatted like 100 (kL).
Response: 1077.3375 (kL)
